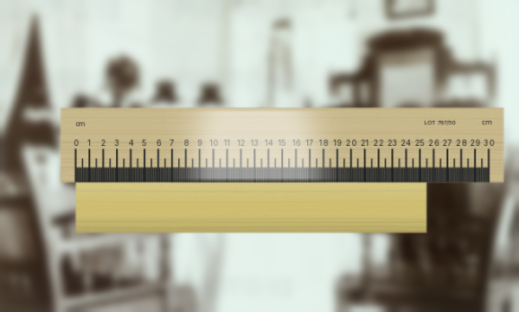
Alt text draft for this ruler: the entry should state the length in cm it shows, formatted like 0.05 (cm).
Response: 25.5 (cm)
